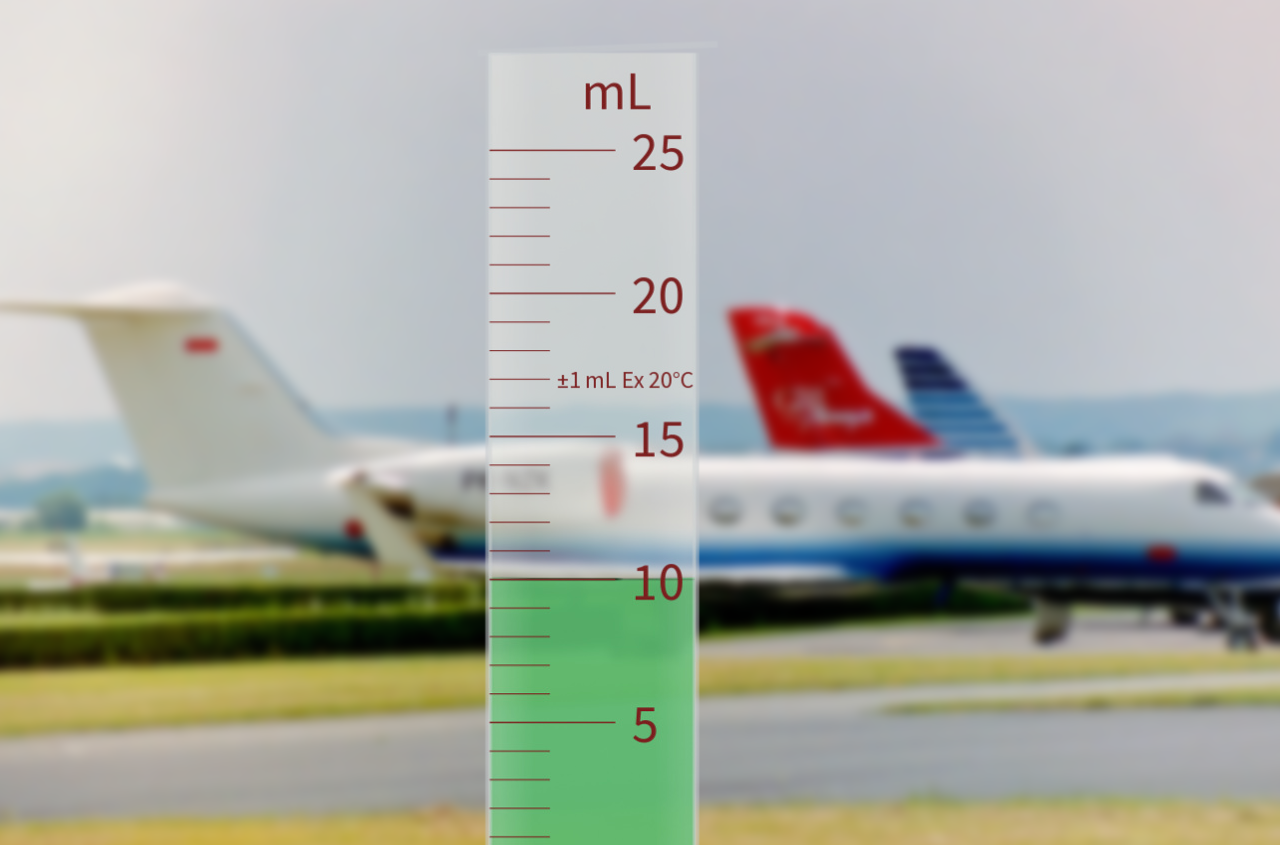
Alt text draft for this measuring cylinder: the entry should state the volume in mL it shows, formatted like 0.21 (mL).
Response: 10 (mL)
